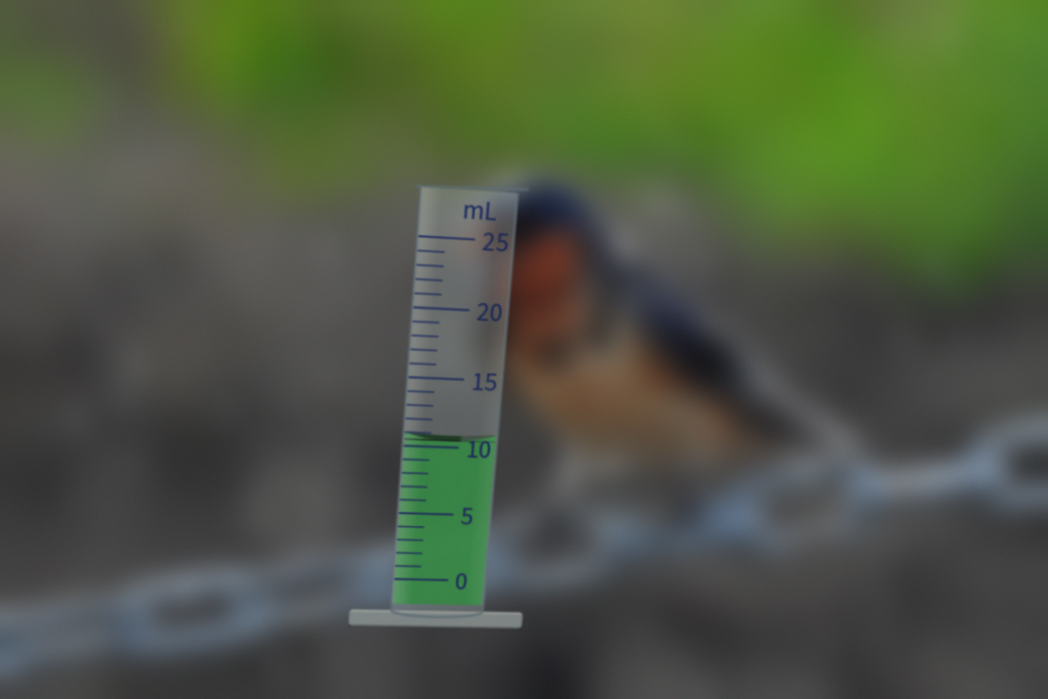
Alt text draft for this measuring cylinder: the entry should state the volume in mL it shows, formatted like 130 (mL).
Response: 10.5 (mL)
